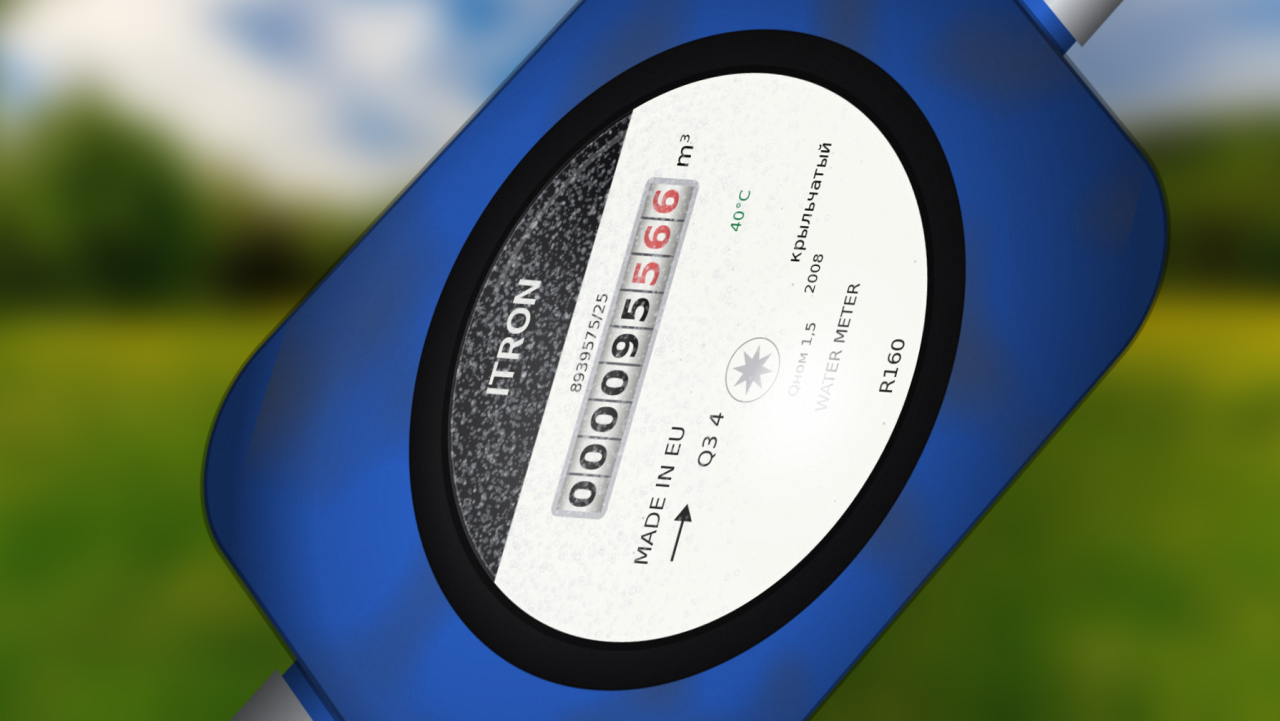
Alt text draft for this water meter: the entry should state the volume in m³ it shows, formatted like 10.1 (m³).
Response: 95.566 (m³)
